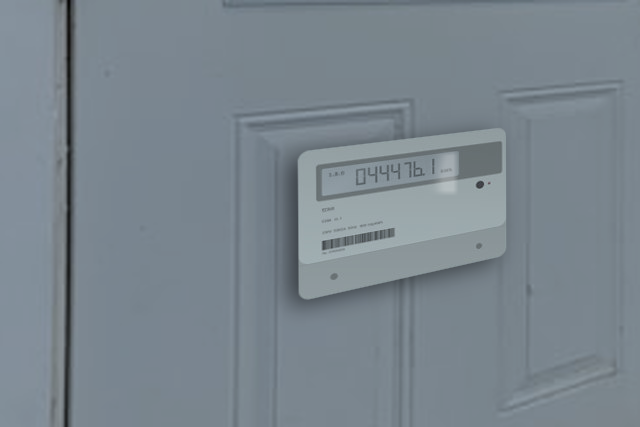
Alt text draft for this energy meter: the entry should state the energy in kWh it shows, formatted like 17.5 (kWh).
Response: 44476.1 (kWh)
